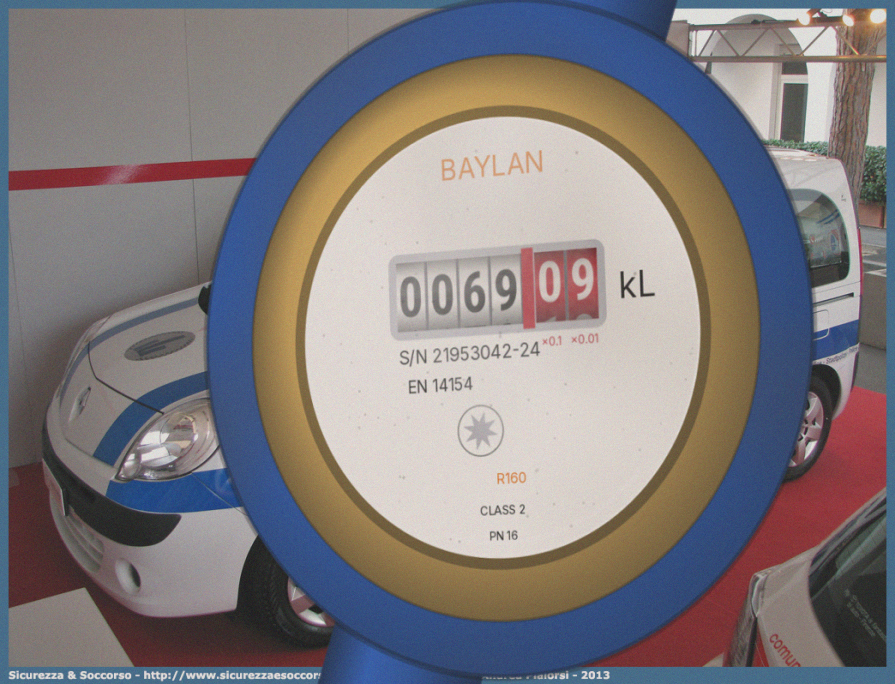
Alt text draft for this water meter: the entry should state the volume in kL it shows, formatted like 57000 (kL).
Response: 69.09 (kL)
